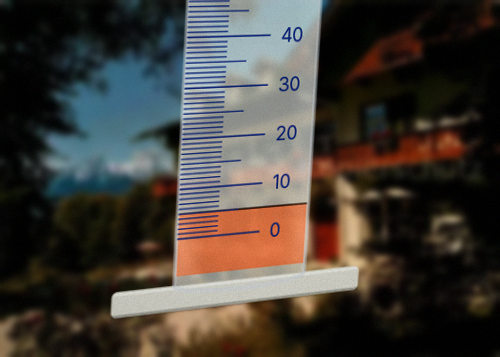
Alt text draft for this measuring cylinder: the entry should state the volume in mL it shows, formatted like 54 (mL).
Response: 5 (mL)
